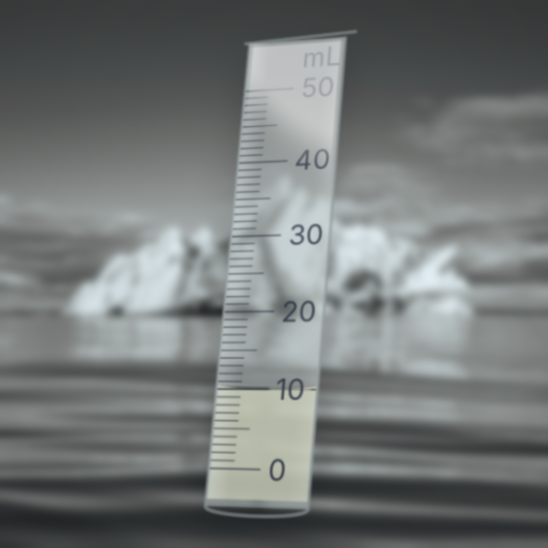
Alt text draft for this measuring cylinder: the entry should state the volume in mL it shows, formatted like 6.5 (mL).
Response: 10 (mL)
